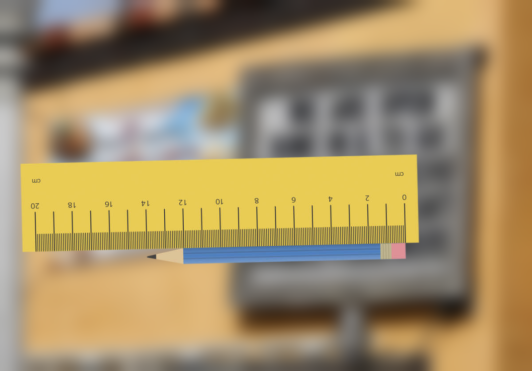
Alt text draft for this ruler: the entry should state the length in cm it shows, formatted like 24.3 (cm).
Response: 14 (cm)
